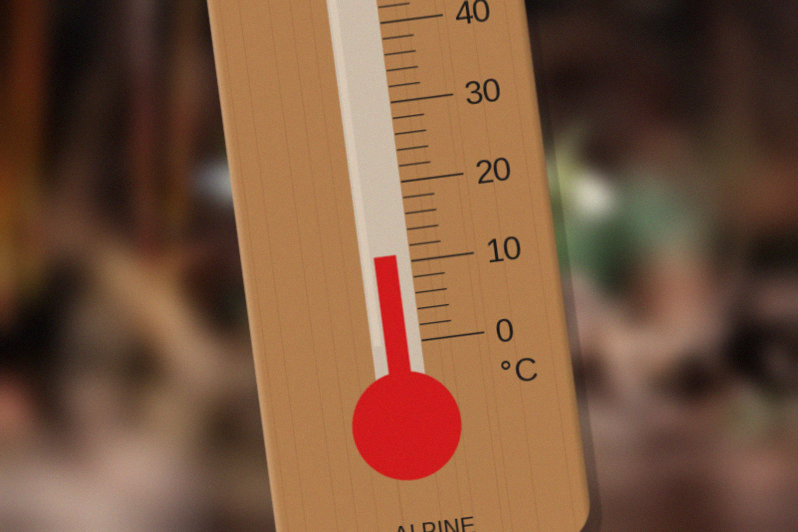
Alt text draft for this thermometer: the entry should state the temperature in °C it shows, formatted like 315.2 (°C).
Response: 11 (°C)
